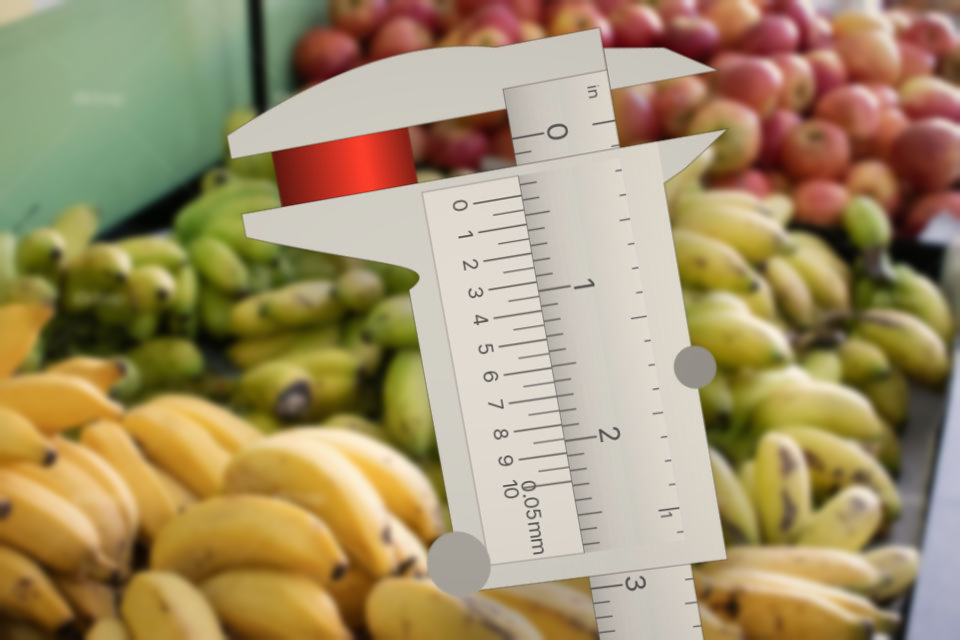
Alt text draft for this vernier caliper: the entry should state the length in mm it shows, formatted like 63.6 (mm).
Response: 3.7 (mm)
